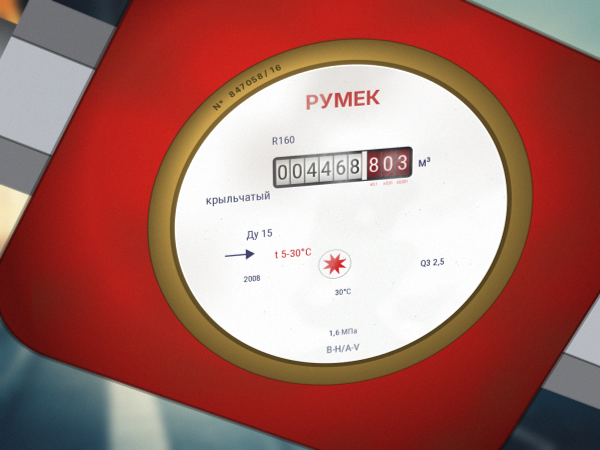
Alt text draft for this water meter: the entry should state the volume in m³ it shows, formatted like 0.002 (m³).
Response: 4468.803 (m³)
